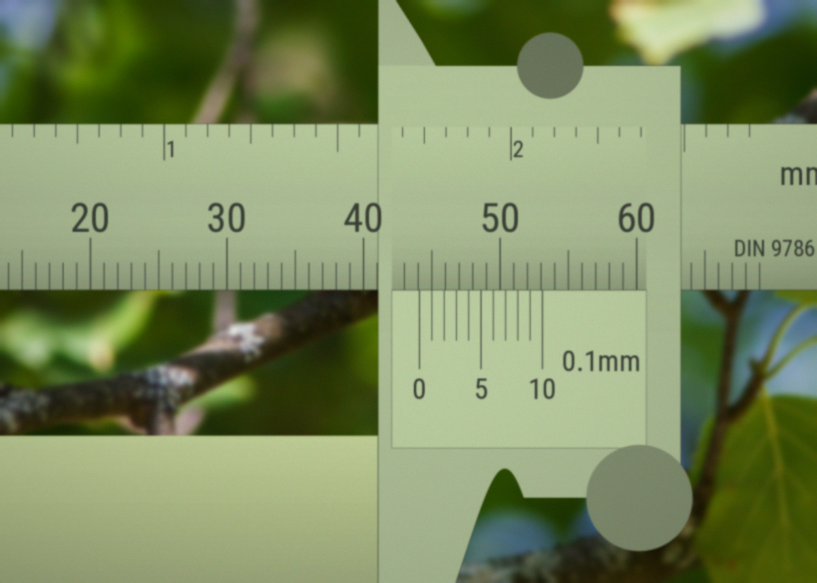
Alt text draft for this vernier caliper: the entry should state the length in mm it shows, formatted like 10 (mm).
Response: 44.1 (mm)
